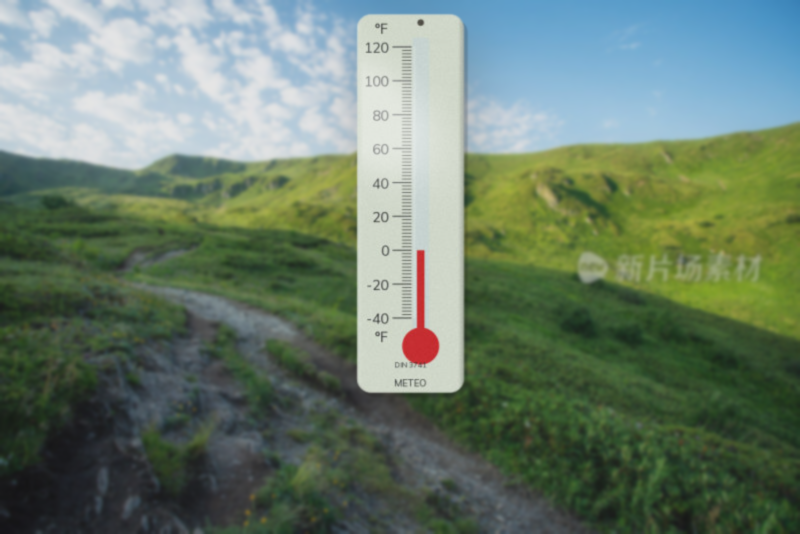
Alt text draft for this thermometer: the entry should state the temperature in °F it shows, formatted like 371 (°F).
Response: 0 (°F)
